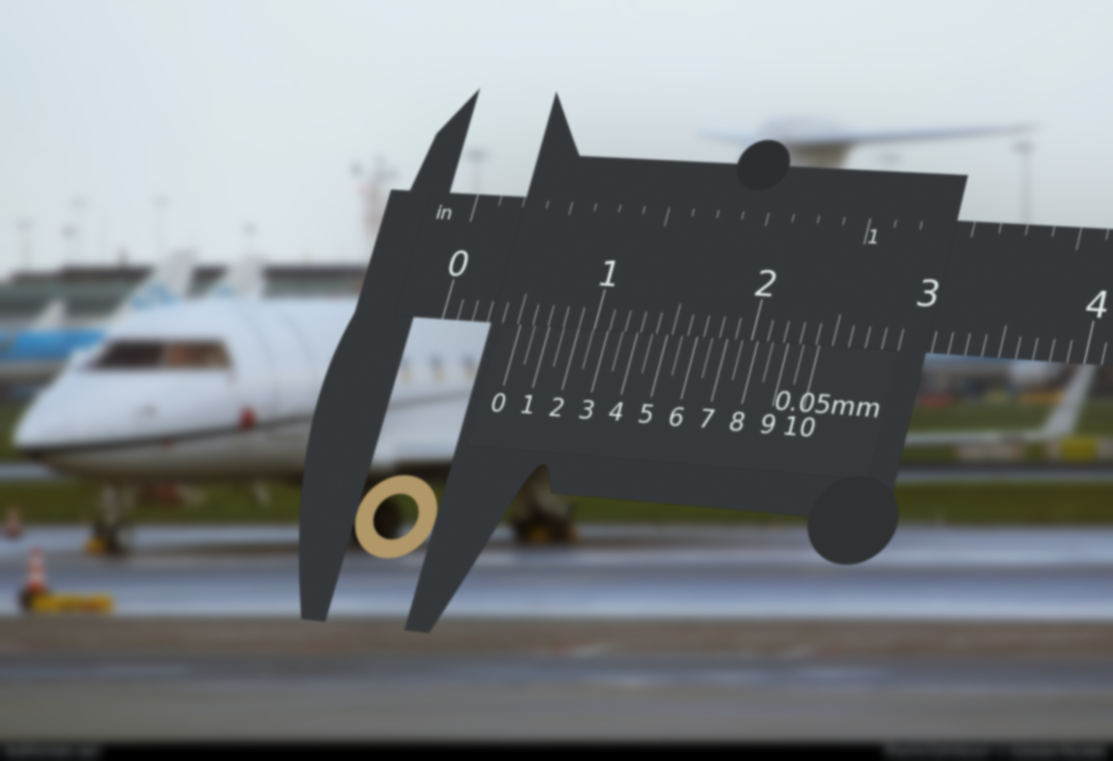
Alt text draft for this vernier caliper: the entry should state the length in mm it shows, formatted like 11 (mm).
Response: 5.2 (mm)
